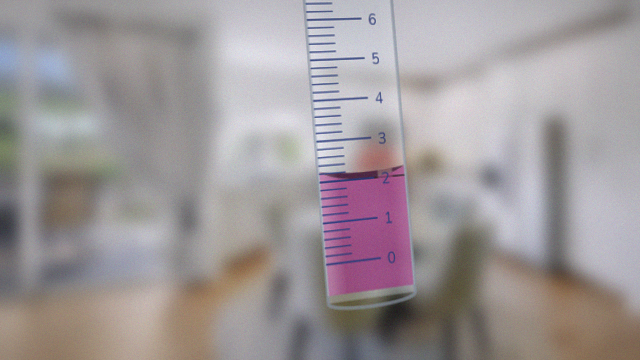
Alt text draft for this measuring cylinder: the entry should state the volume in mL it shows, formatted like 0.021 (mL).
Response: 2 (mL)
